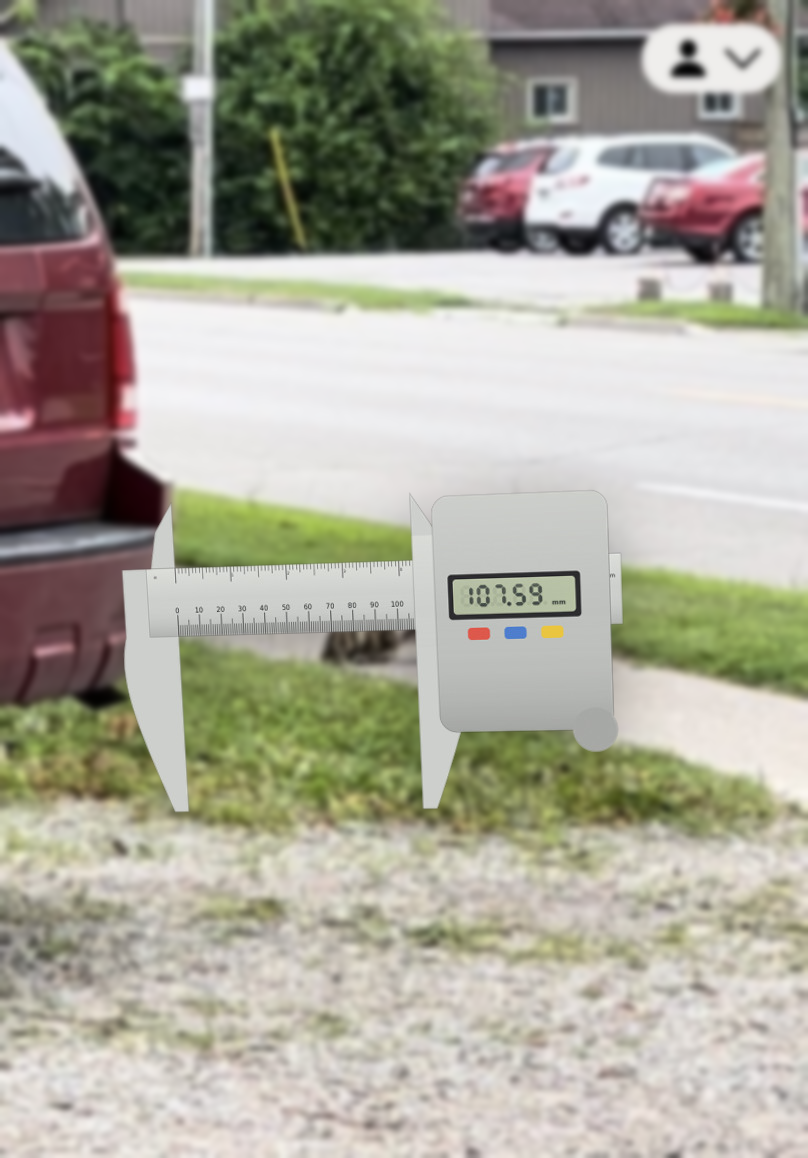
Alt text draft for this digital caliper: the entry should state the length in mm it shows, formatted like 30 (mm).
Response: 107.59 (mm)
